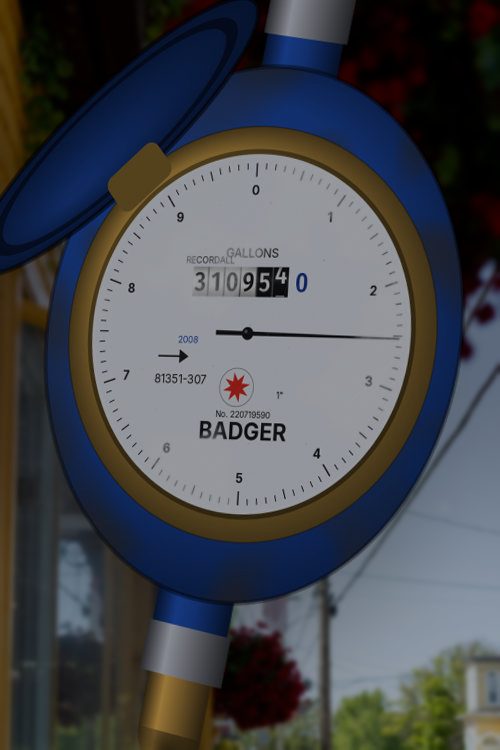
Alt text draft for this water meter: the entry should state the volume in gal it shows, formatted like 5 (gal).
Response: 3109542.5 (gal)
